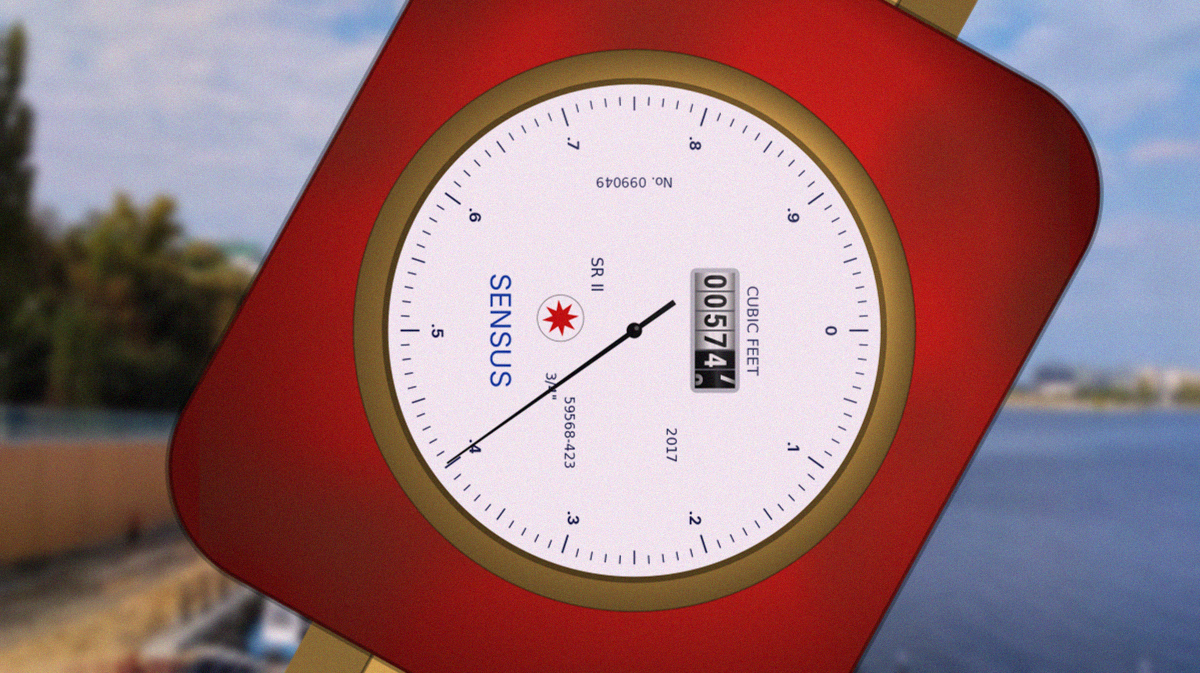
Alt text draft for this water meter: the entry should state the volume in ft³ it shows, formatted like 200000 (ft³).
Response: 5747.40 (ft³)
